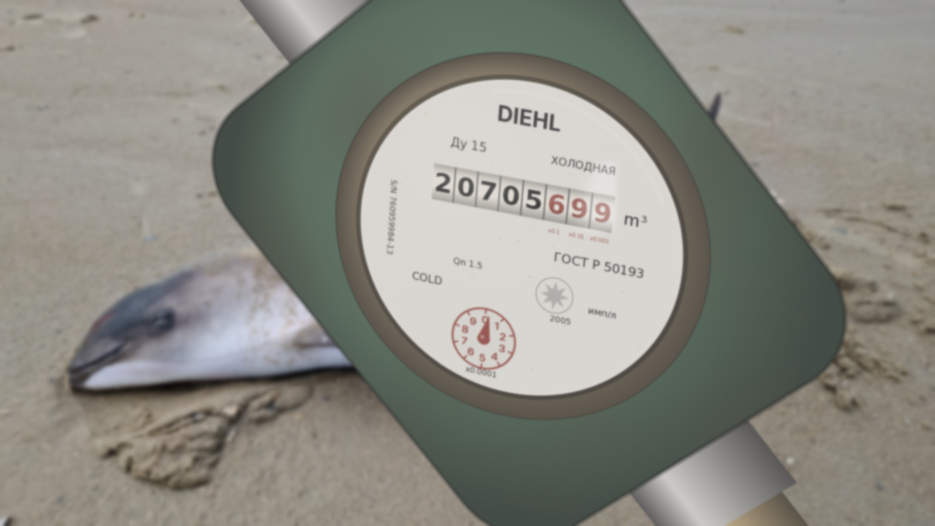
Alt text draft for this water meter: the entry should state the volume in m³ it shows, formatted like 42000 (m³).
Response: 20705.6990 (m³)
